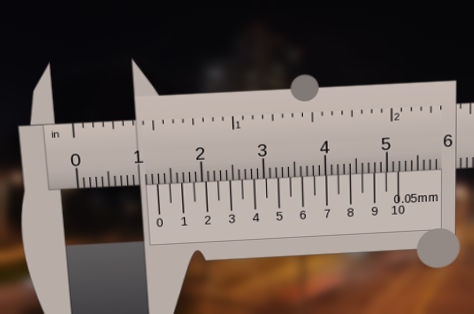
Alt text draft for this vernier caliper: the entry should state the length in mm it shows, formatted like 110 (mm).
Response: 12.8 (mm)
